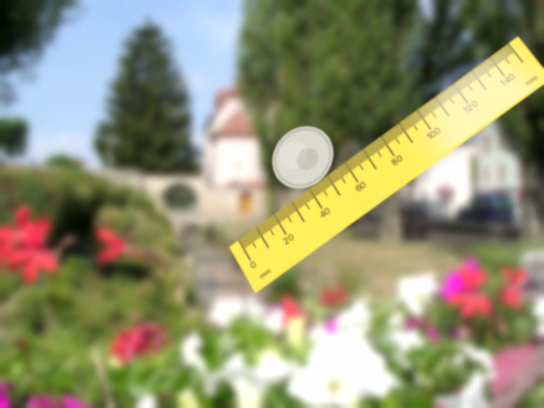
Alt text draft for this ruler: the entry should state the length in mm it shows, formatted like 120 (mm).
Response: 30 (mm)
